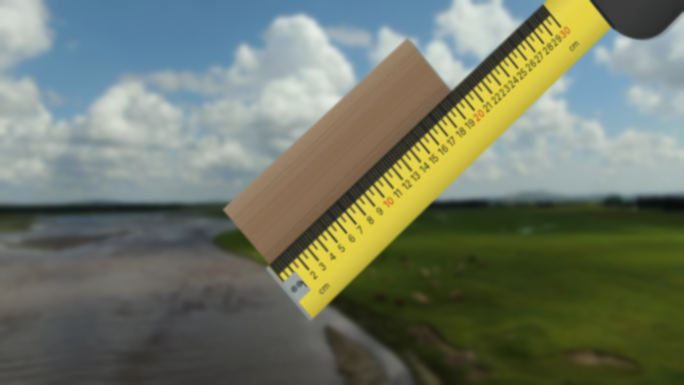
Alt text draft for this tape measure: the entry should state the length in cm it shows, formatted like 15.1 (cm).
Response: 19.5 (cm)
